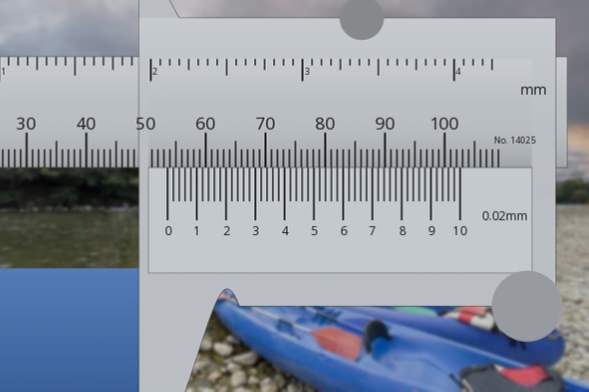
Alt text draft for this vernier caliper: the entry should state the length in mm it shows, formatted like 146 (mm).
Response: 53.6 (mm)
